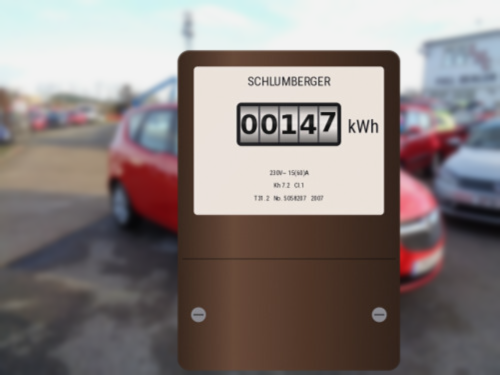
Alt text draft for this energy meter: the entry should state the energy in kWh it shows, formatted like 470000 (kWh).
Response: 147 (kWh)
